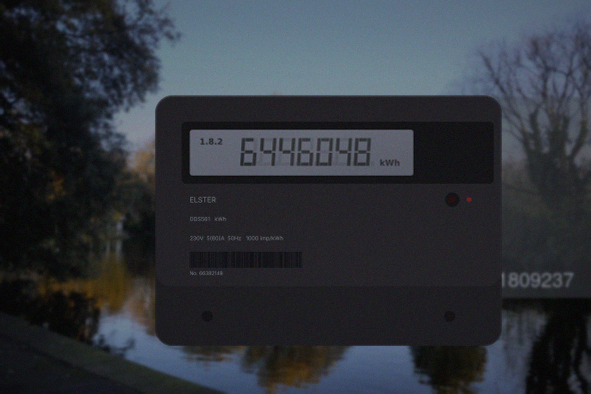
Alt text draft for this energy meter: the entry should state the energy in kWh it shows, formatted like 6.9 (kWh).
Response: 6446048 (kWh)
